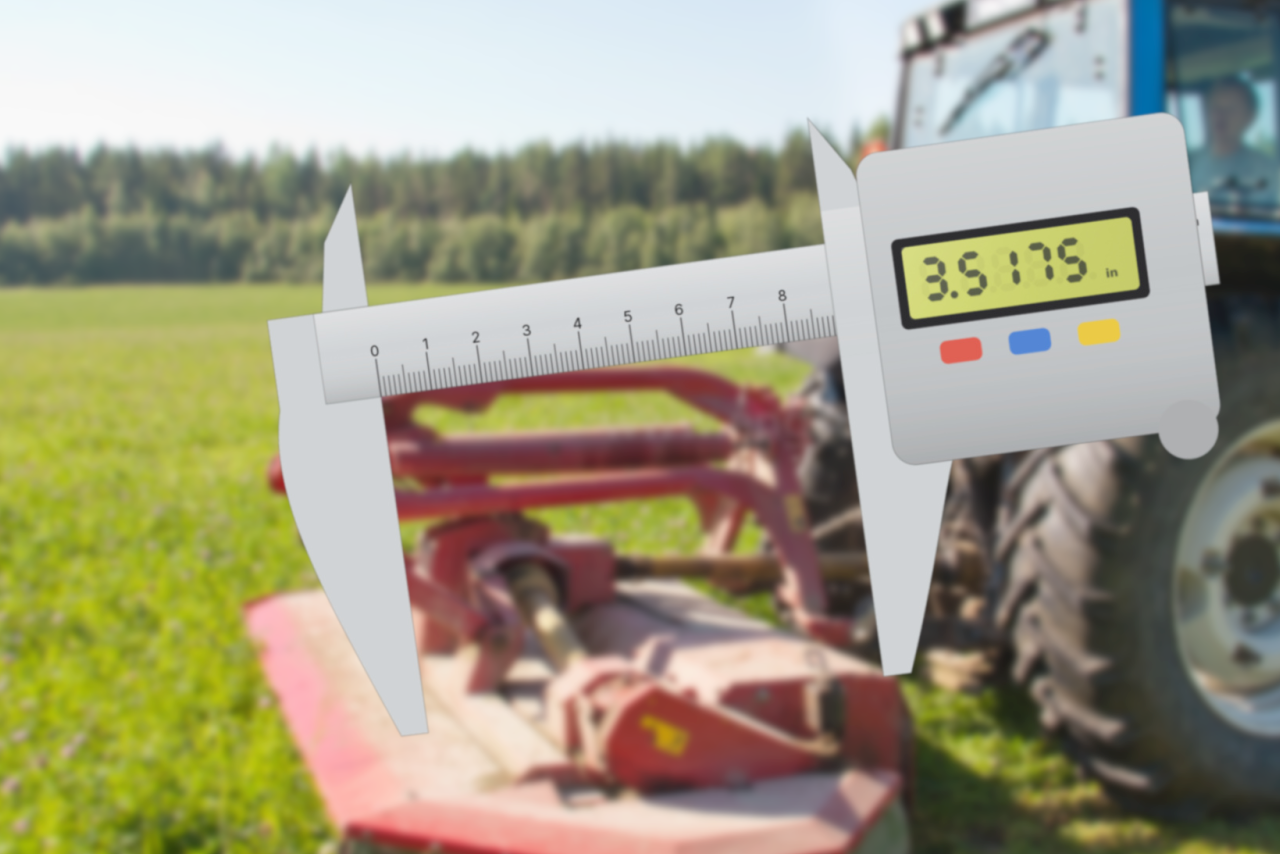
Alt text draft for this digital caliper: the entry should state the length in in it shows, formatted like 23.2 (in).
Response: 3.5175 (in)
